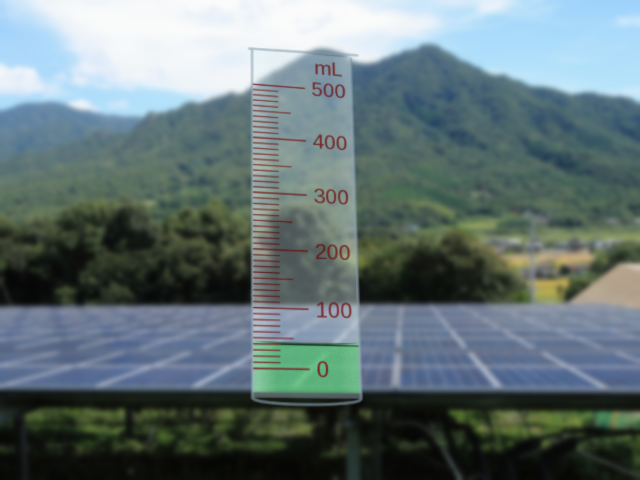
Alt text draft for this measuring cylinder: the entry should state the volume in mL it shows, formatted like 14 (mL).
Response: 40 (mL)
